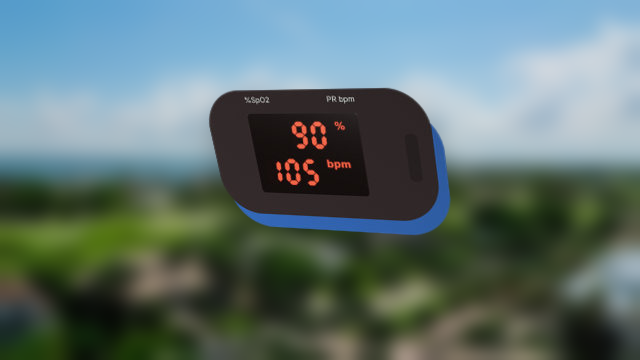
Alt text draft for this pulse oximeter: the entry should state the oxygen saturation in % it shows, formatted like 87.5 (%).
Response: 90 (%)
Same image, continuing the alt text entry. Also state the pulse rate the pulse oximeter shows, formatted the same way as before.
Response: 105 (bpm)
